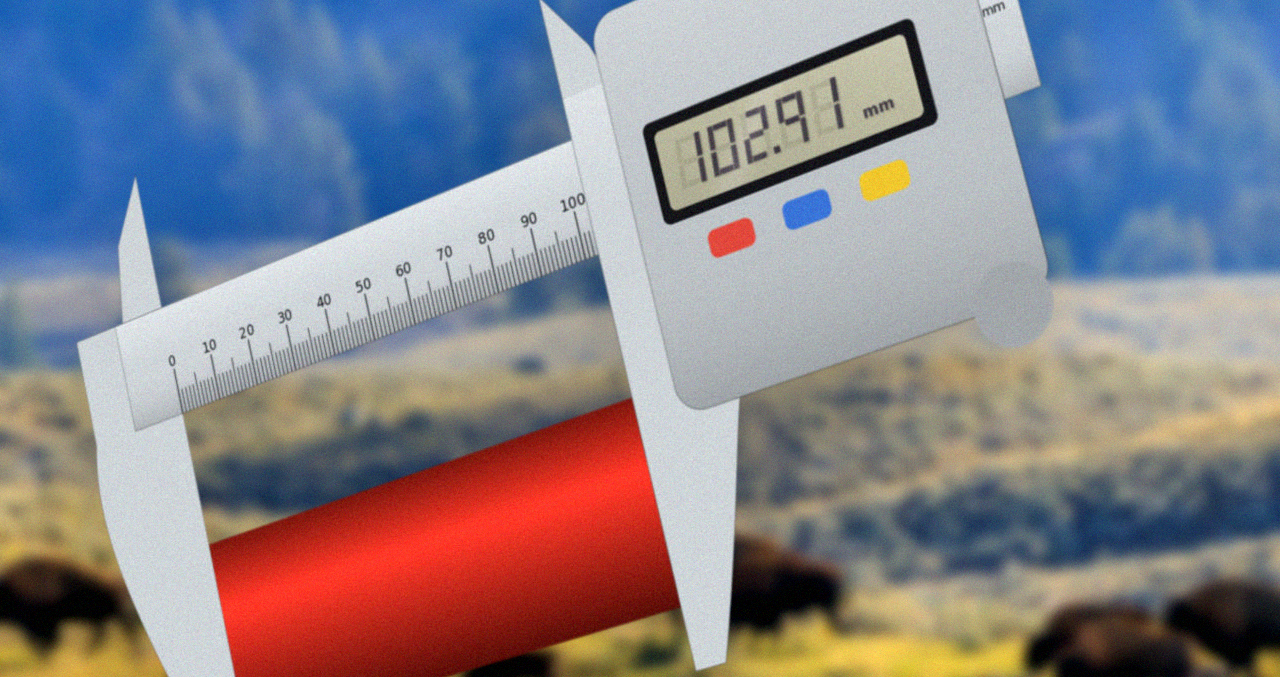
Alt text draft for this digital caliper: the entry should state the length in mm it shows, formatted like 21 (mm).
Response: 102.91 (mm)
